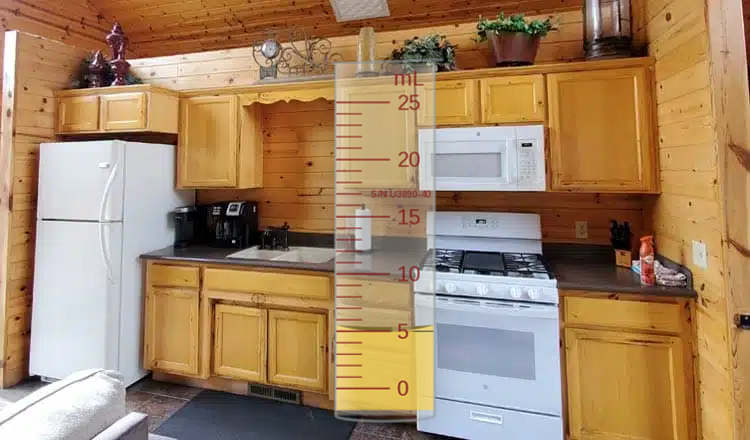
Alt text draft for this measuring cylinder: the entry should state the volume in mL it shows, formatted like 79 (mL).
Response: 5 (mL)
